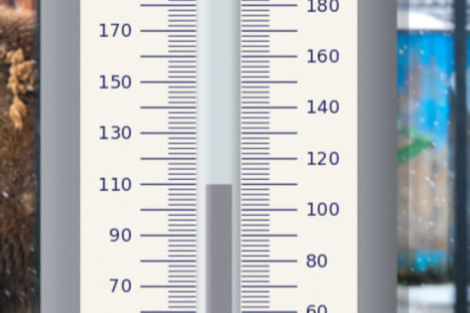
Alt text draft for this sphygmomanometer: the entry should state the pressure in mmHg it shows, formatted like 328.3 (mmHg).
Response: 110 (mmHg)
